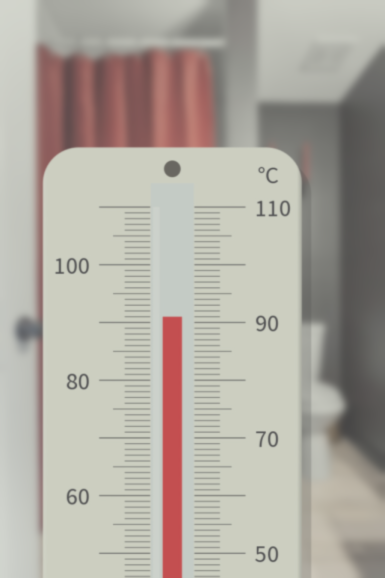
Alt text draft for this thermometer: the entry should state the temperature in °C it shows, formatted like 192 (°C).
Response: 91 (°C)
